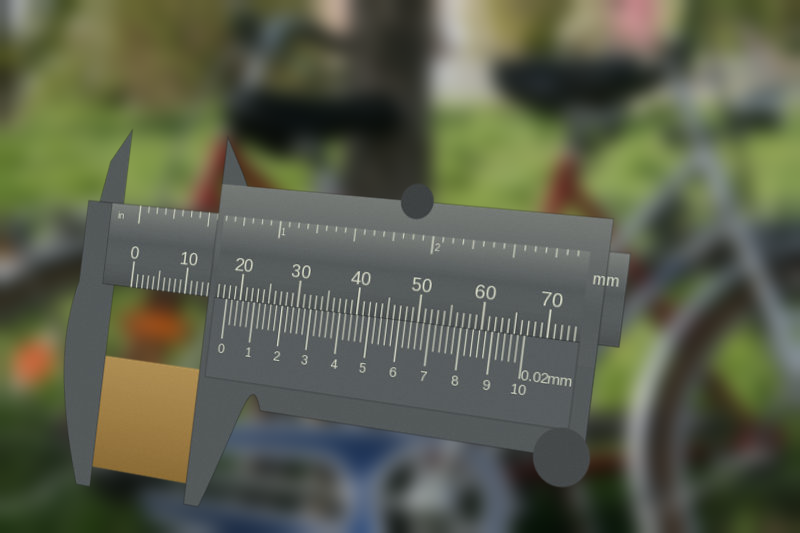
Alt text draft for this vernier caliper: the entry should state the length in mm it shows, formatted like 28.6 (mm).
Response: 17.6 (mm)
